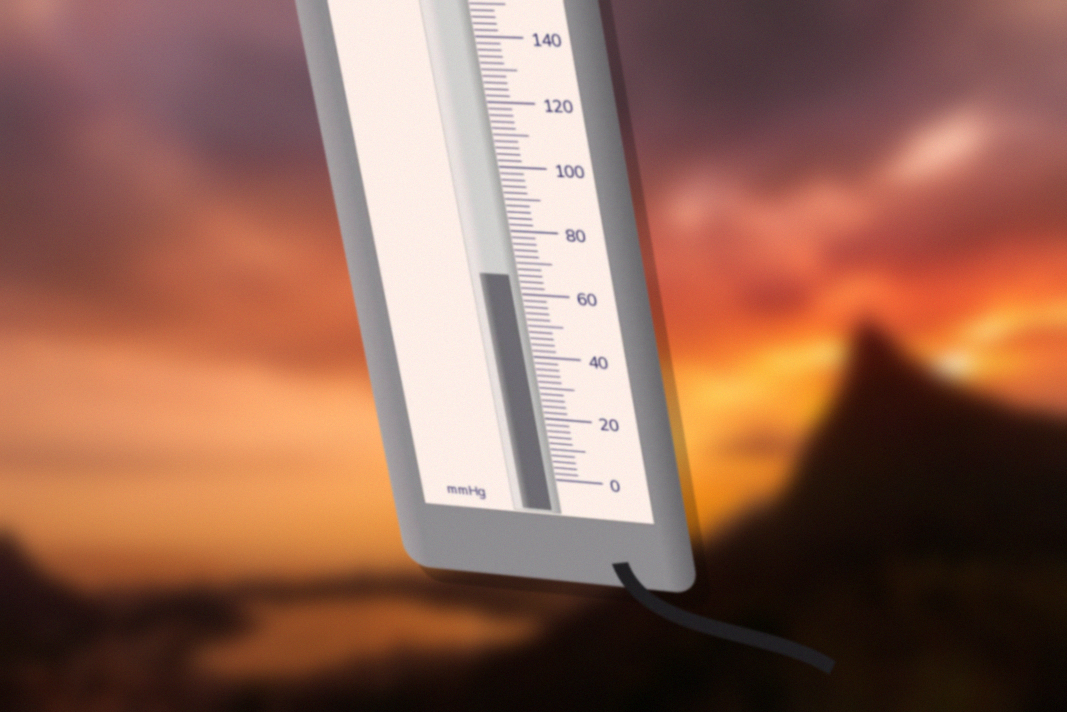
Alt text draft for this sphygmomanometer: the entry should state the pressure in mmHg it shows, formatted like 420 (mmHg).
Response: 66 (mmHg)
